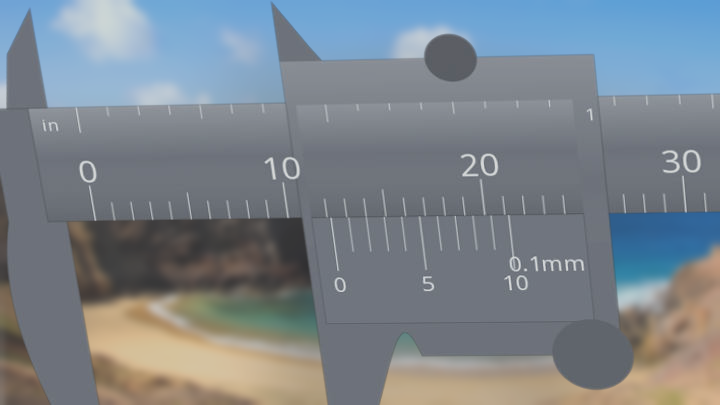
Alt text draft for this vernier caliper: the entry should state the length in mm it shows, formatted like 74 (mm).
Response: 12.2 (mm)
